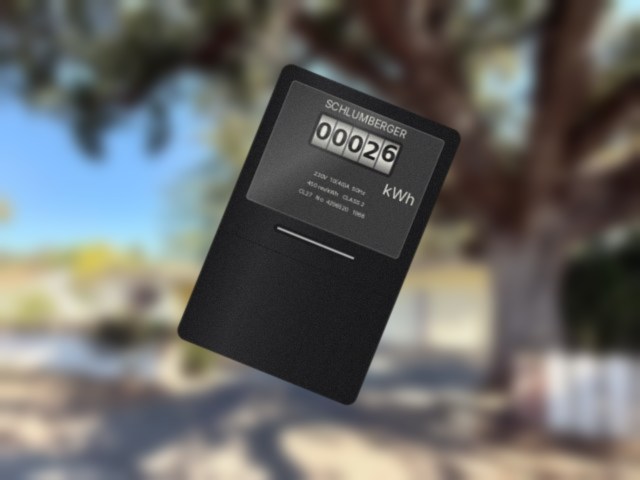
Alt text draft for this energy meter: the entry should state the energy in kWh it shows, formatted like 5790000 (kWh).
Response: 26 (kWh)
